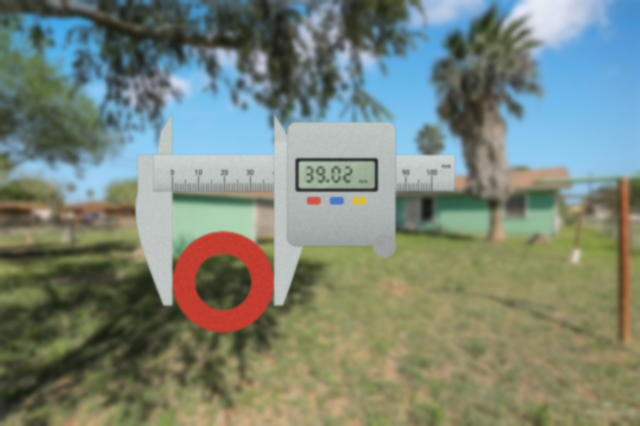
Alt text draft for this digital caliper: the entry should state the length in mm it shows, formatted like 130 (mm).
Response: 39.02 (mm)
